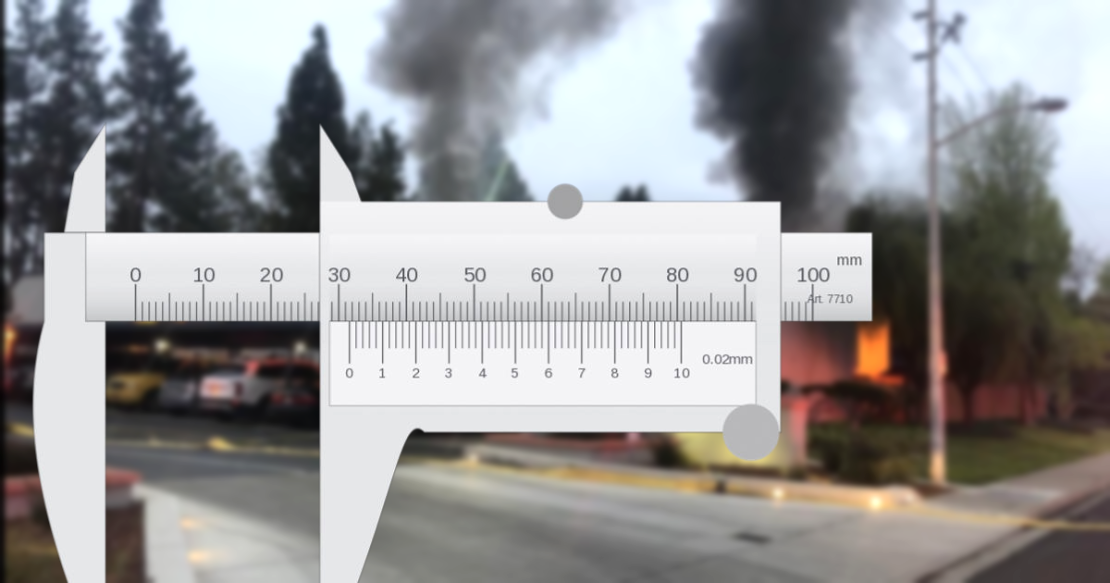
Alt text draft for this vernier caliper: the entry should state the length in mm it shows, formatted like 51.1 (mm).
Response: 31.6 (mm)
